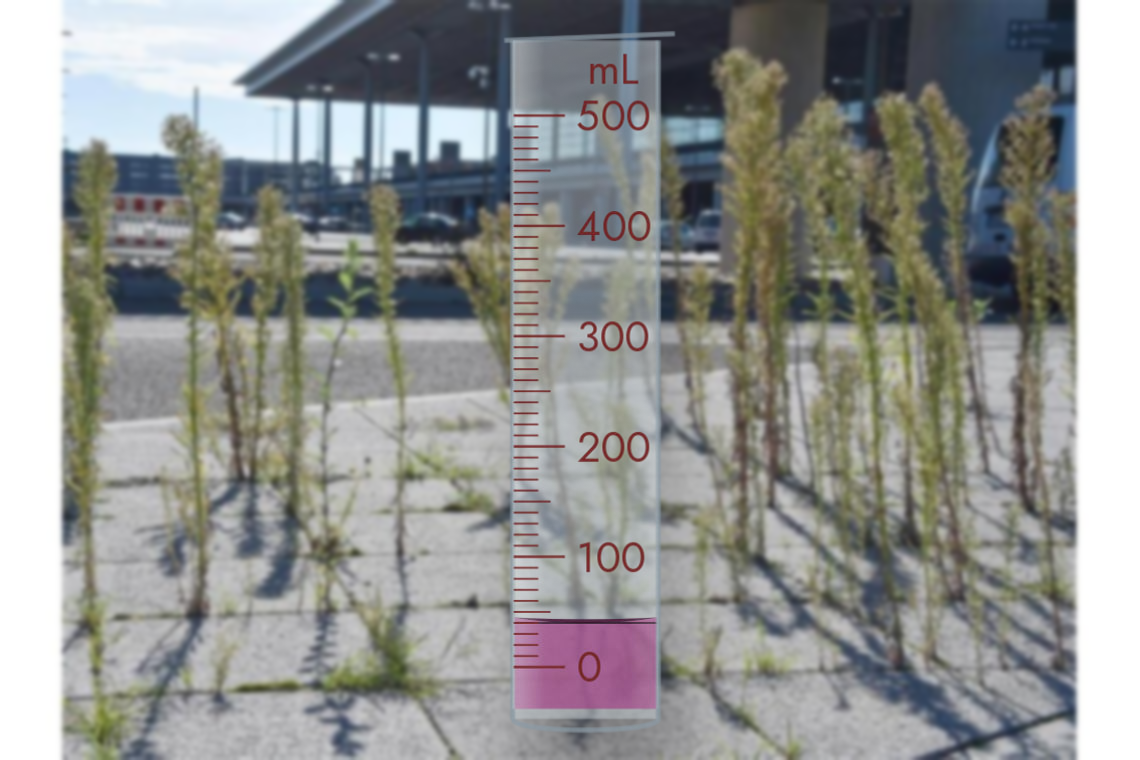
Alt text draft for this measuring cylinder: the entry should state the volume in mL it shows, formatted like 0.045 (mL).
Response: 40 (mL)
